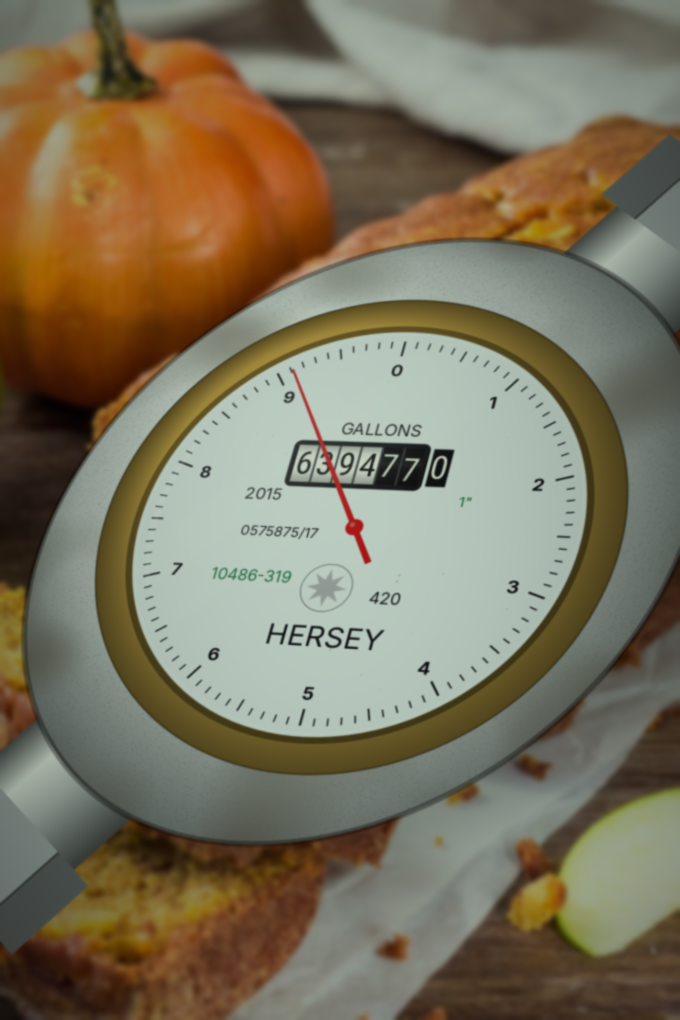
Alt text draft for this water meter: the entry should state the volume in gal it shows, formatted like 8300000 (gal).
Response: 6394769.1 (gal)
